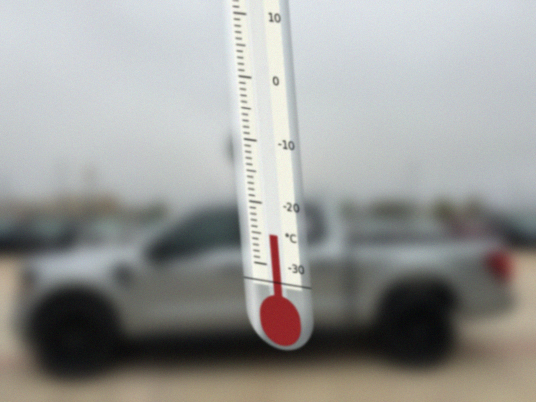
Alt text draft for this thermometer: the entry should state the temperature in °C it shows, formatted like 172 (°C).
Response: -25 (°C)
